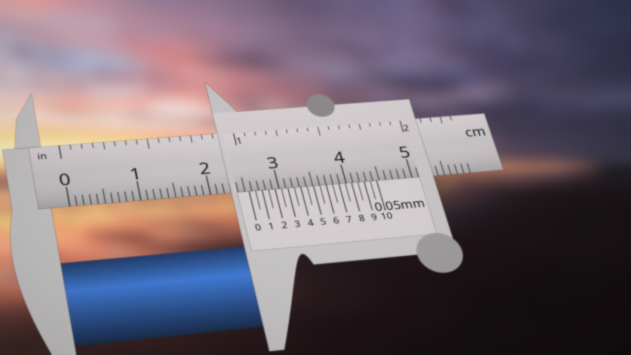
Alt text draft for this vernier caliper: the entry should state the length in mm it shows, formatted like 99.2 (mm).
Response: 25.6 (mm)
